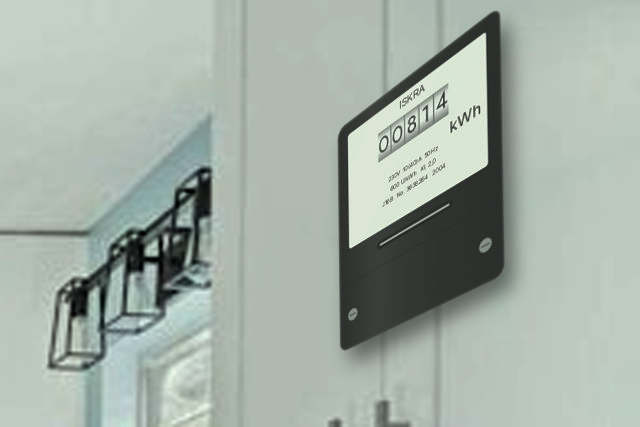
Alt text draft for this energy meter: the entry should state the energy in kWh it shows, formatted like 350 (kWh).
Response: 814 (kWh)
